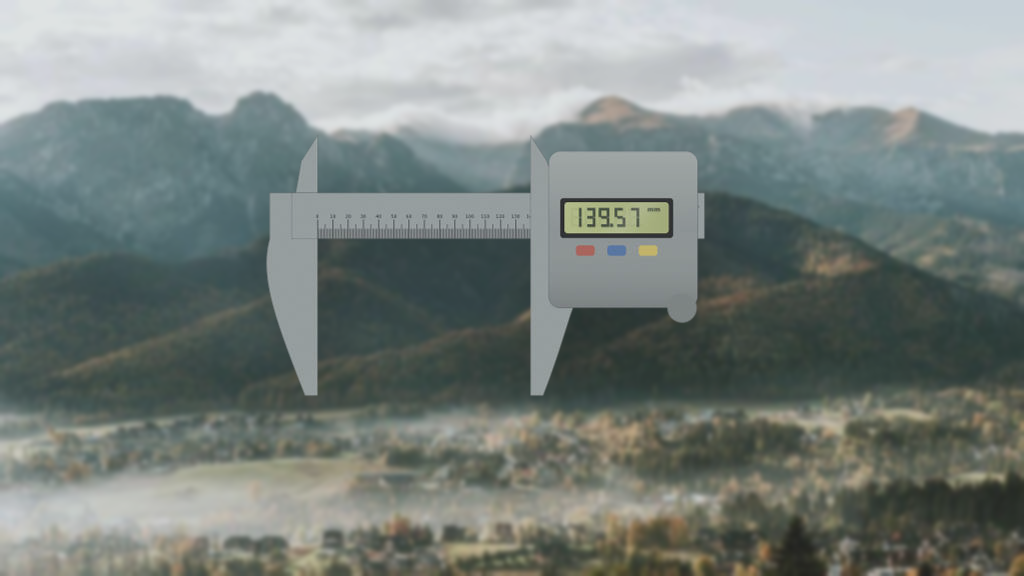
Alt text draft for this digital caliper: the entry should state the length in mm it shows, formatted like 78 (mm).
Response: 139.57 (mm)
